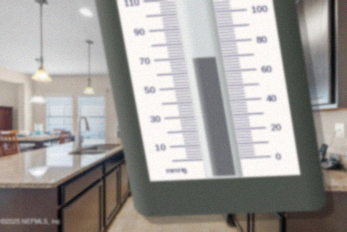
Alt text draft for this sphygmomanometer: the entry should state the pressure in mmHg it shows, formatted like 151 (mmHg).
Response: 70 (mmHg)
